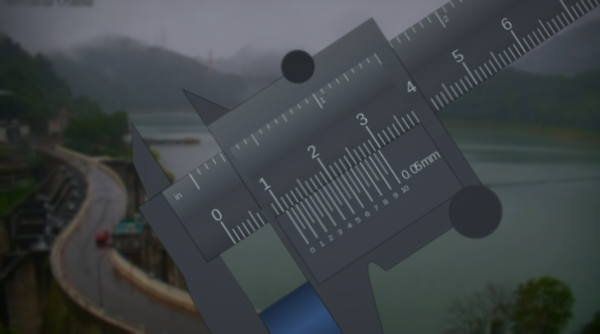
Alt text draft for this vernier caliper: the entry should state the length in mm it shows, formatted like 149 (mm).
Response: 10.5 (mm)
